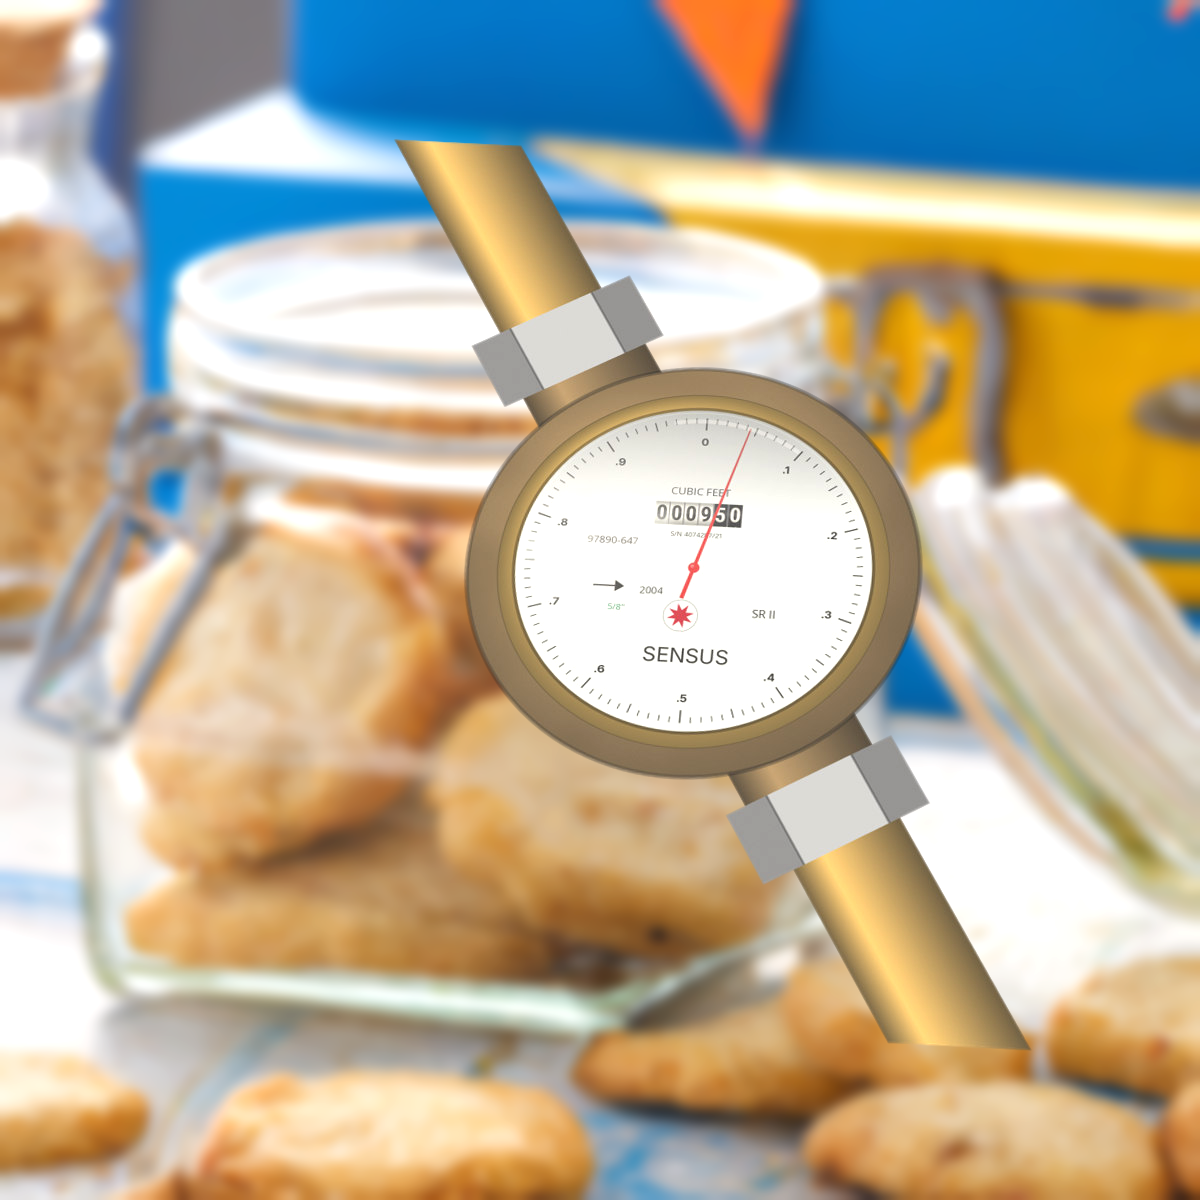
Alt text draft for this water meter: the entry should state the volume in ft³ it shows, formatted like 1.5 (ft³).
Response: 950.04 (ft³)
